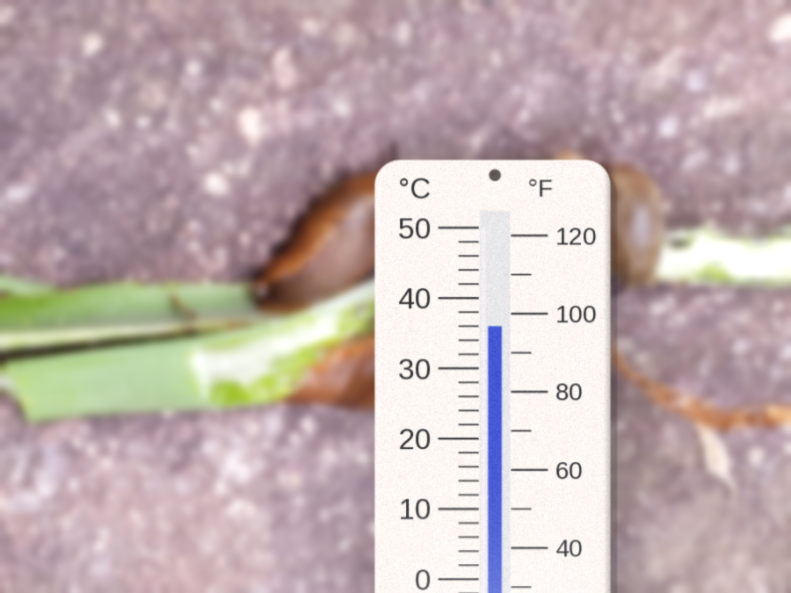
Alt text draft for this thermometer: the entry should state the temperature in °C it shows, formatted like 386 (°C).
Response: 36 (°C)
